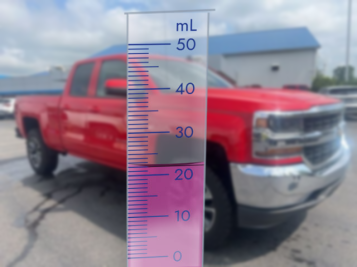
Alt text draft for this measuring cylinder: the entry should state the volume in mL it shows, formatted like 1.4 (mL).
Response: 22 (mL)
